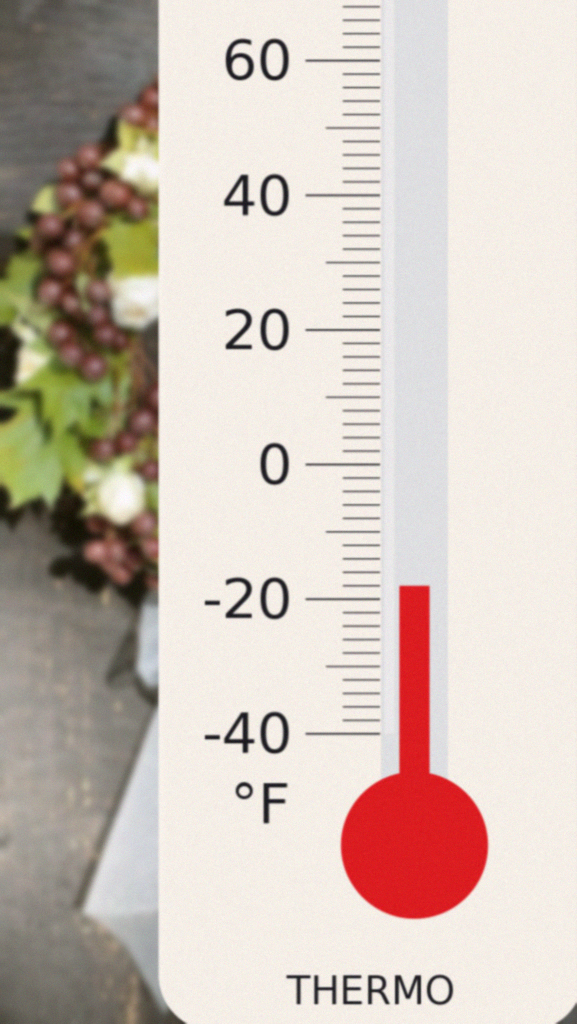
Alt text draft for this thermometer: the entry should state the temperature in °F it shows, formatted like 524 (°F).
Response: -18 (°F)
